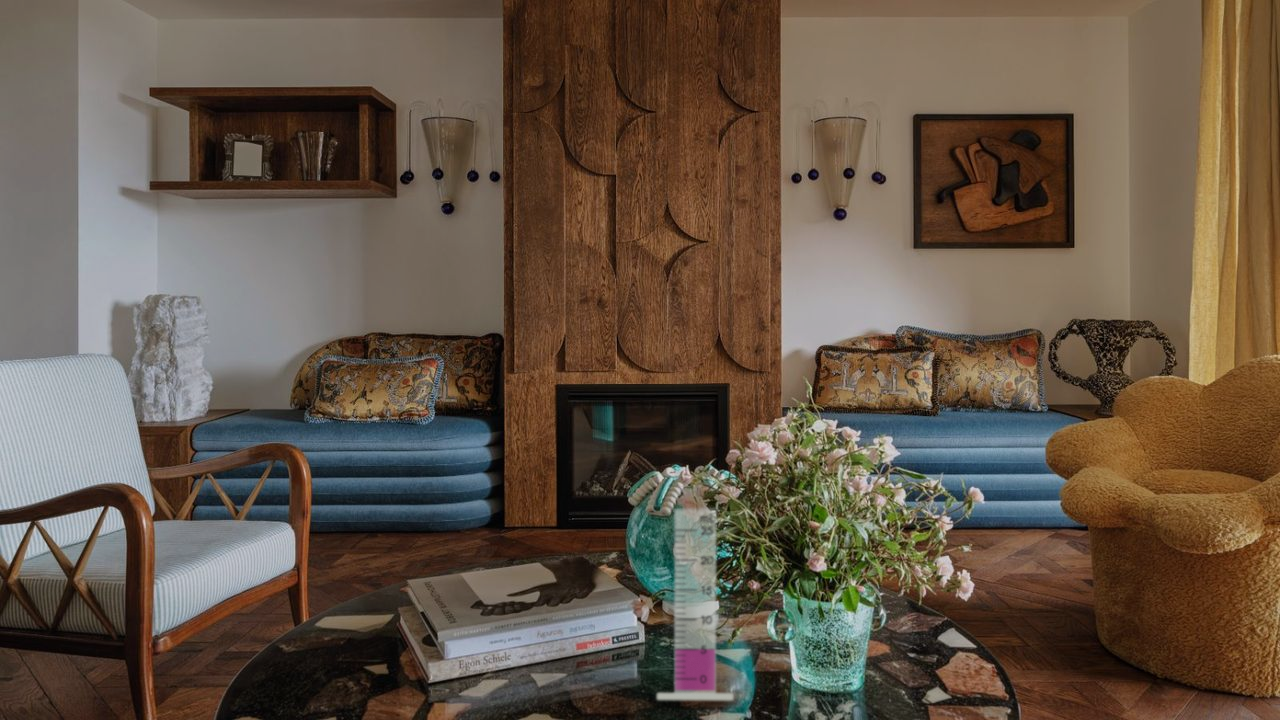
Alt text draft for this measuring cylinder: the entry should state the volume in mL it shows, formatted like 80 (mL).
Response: 5 (mL)
